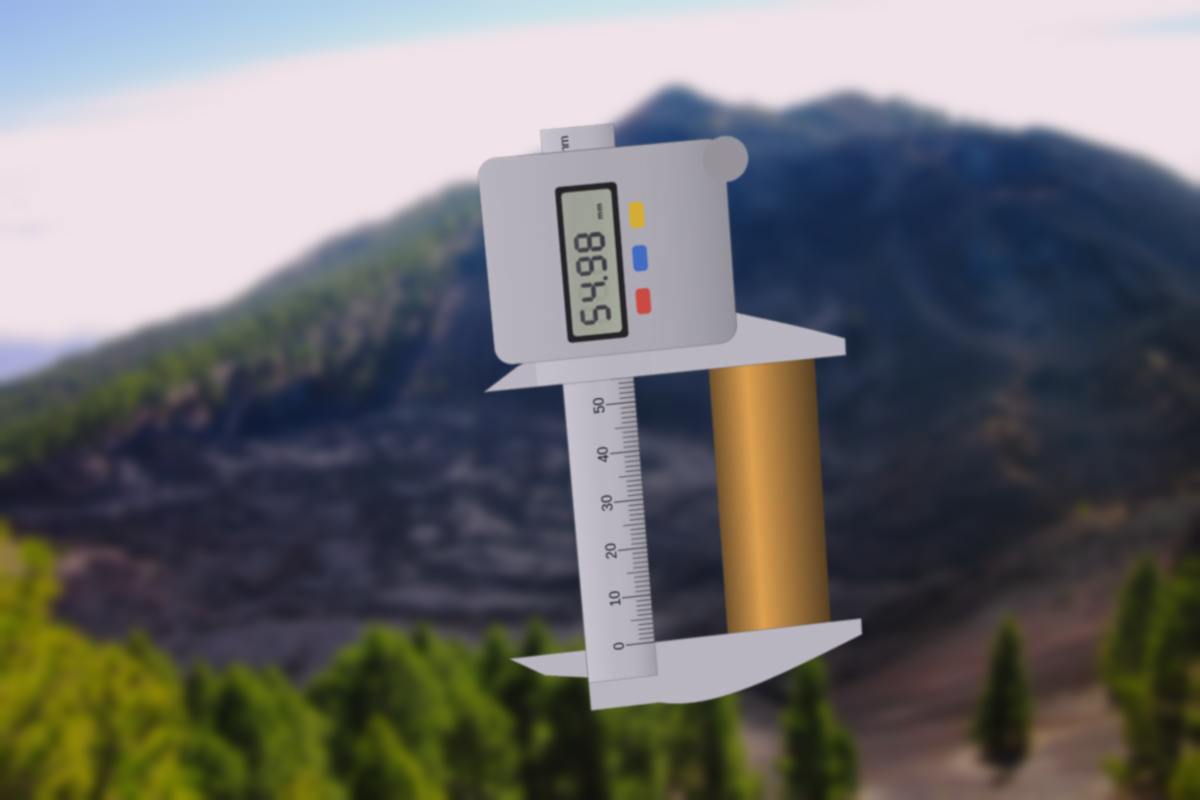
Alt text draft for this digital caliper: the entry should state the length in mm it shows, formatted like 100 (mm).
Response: 54.98 (mm)
